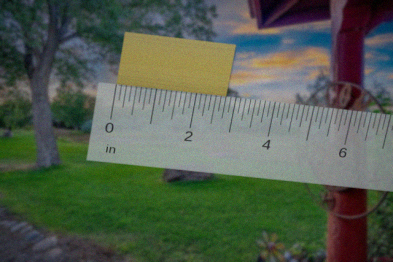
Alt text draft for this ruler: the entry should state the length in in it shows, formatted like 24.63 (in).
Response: 2.75 (in)
